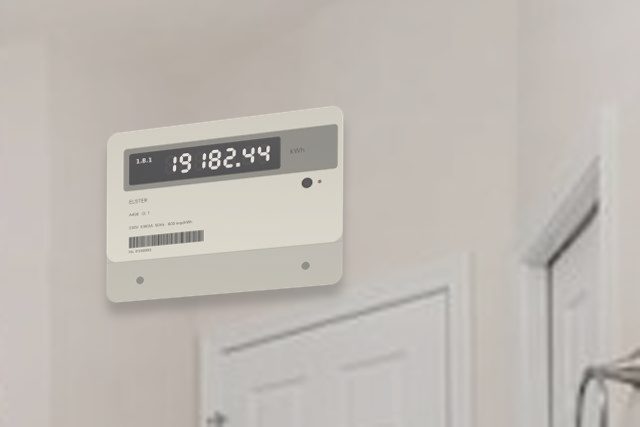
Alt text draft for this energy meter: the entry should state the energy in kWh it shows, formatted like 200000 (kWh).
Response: 19182.44 (kWh)
